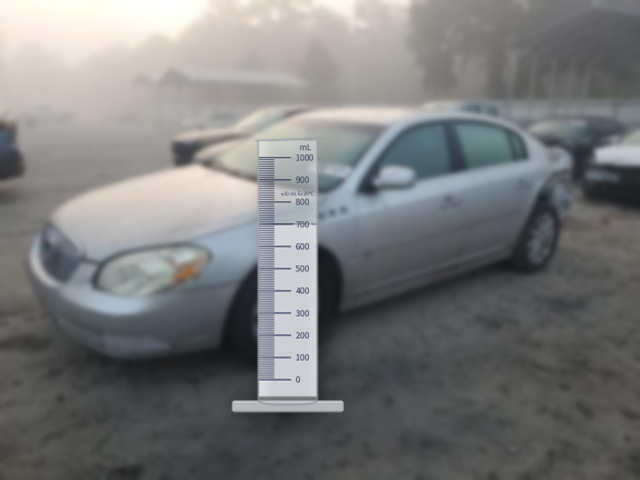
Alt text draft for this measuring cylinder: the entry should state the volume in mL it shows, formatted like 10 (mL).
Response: 700 (mL)
